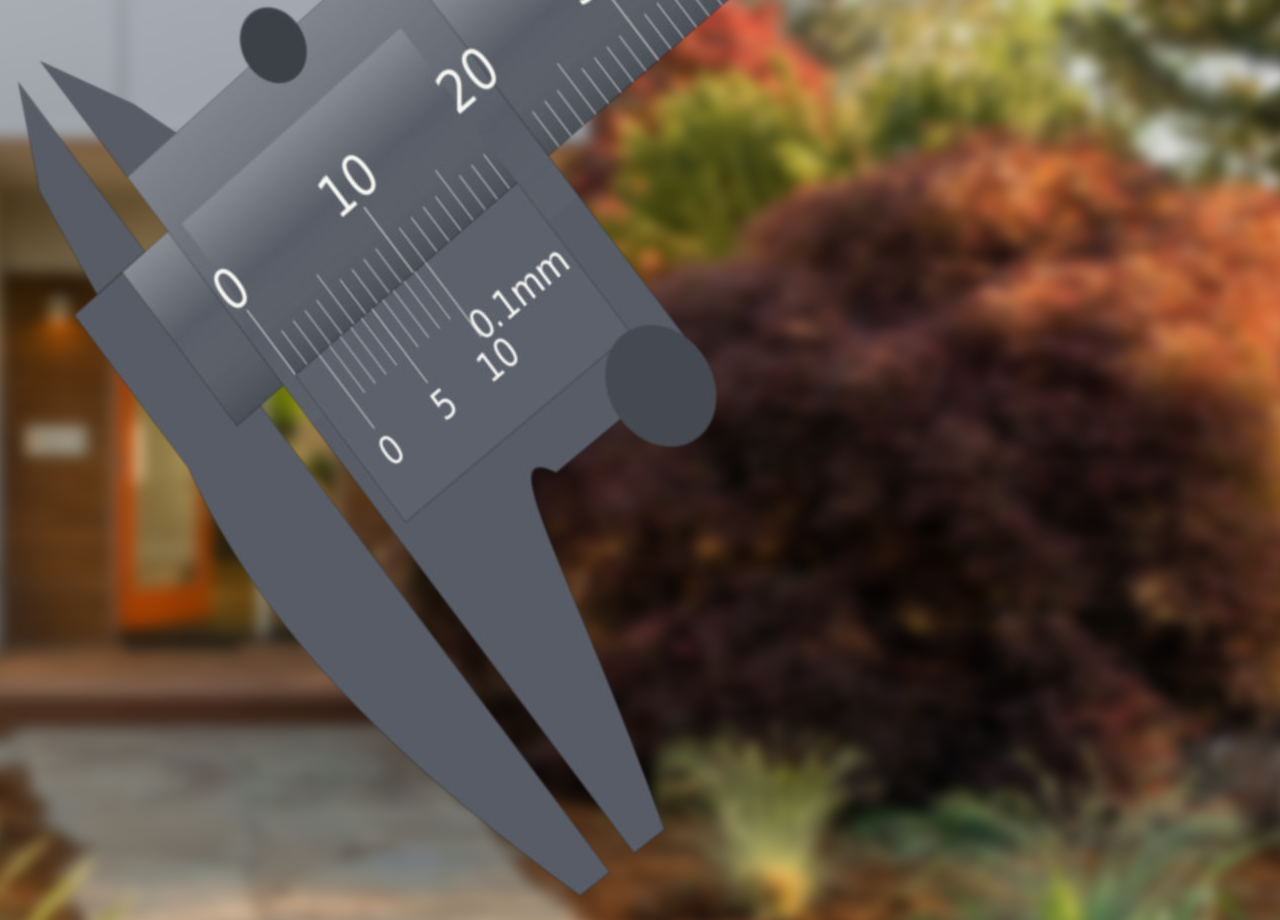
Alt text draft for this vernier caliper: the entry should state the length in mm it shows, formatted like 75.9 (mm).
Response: 2.0 (mm)
